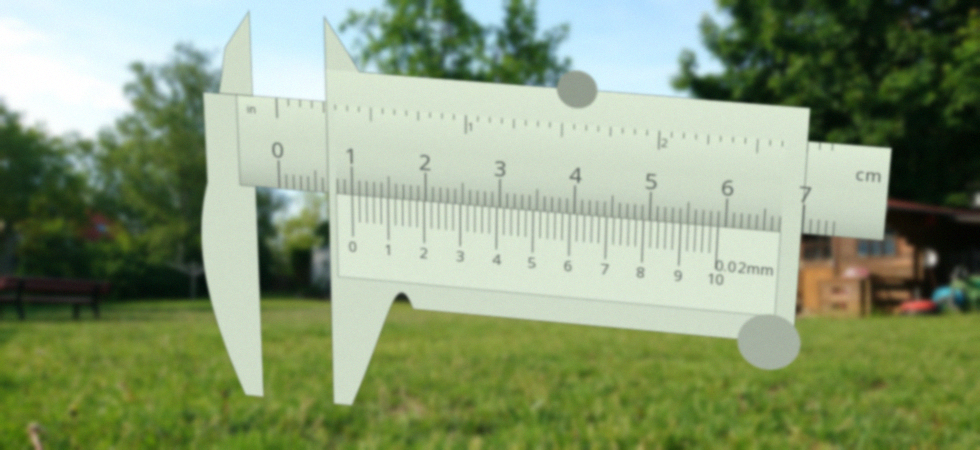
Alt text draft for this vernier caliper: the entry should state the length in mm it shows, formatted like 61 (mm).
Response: 10.0 (mm)
